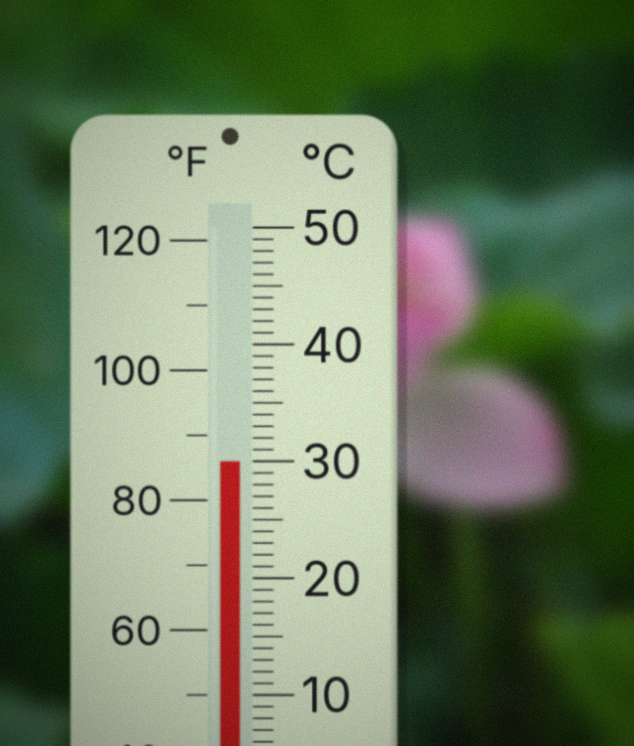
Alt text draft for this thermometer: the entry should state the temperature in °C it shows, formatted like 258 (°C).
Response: 30 (°C)
